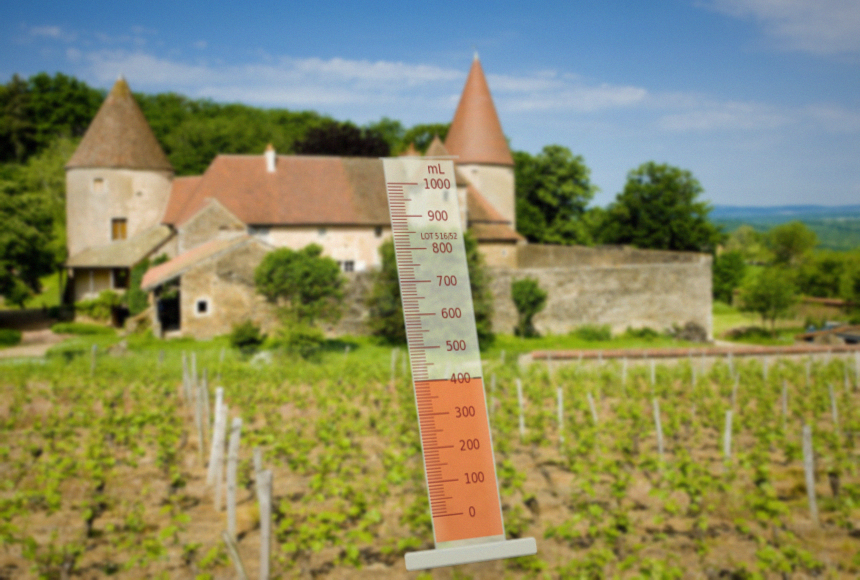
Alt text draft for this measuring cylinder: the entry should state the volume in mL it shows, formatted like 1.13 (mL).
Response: 400 (mL)
